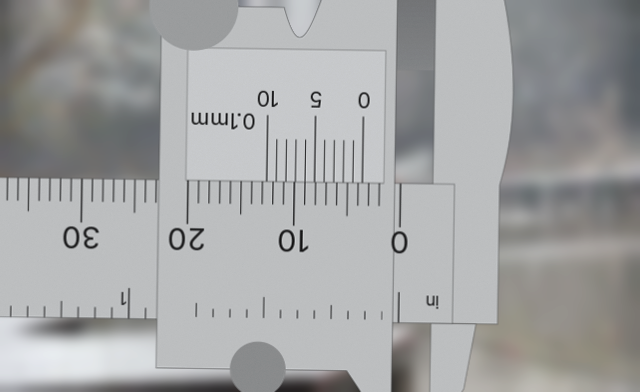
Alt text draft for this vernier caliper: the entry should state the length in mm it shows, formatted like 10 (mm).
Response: 3.6 (mm)
